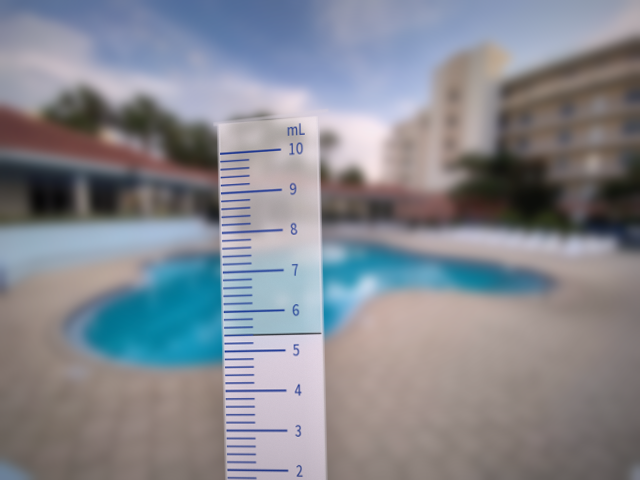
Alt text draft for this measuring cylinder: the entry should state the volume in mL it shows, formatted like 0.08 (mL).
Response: 5.4 (mL)
